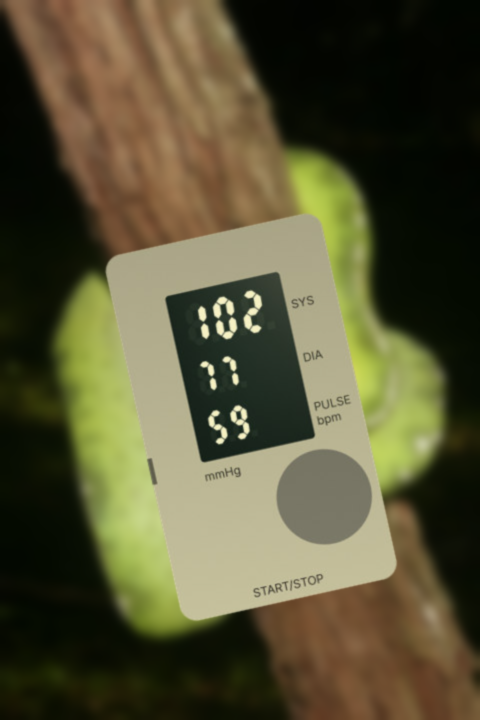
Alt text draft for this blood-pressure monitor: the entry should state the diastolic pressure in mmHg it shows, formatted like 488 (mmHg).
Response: 77 (mmHg)
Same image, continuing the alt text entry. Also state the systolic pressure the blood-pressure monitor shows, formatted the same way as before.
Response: 102 (mmHg)
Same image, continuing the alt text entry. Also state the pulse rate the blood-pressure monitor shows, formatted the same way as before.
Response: 59 (bpm)
